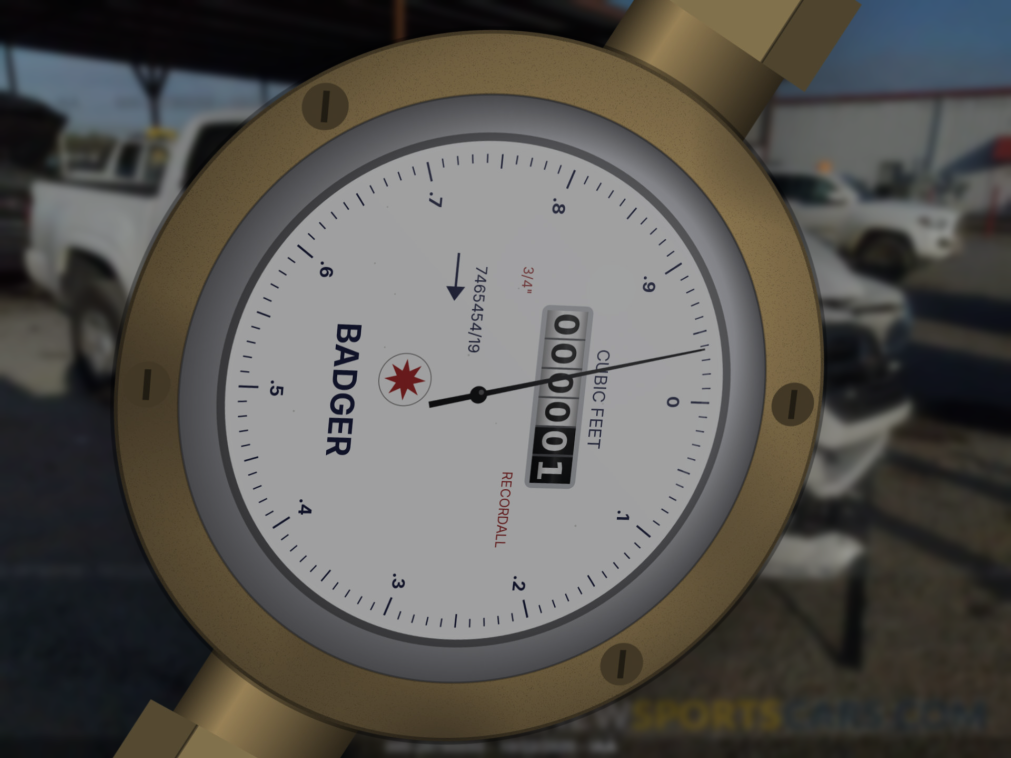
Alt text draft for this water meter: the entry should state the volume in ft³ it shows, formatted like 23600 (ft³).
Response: 0.96 (ft³)
